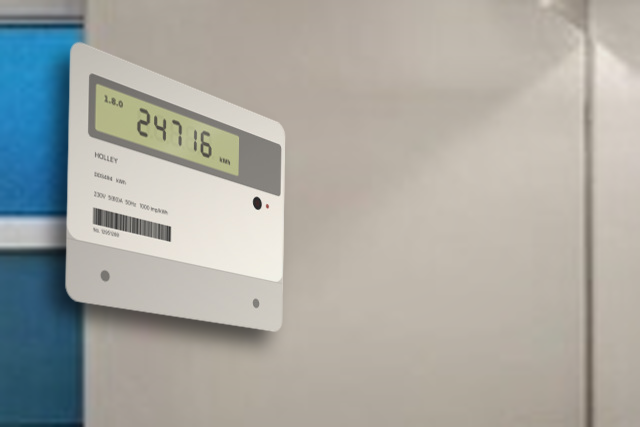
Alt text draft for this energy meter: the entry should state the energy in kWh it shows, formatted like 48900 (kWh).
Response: 24716 (kWh)
